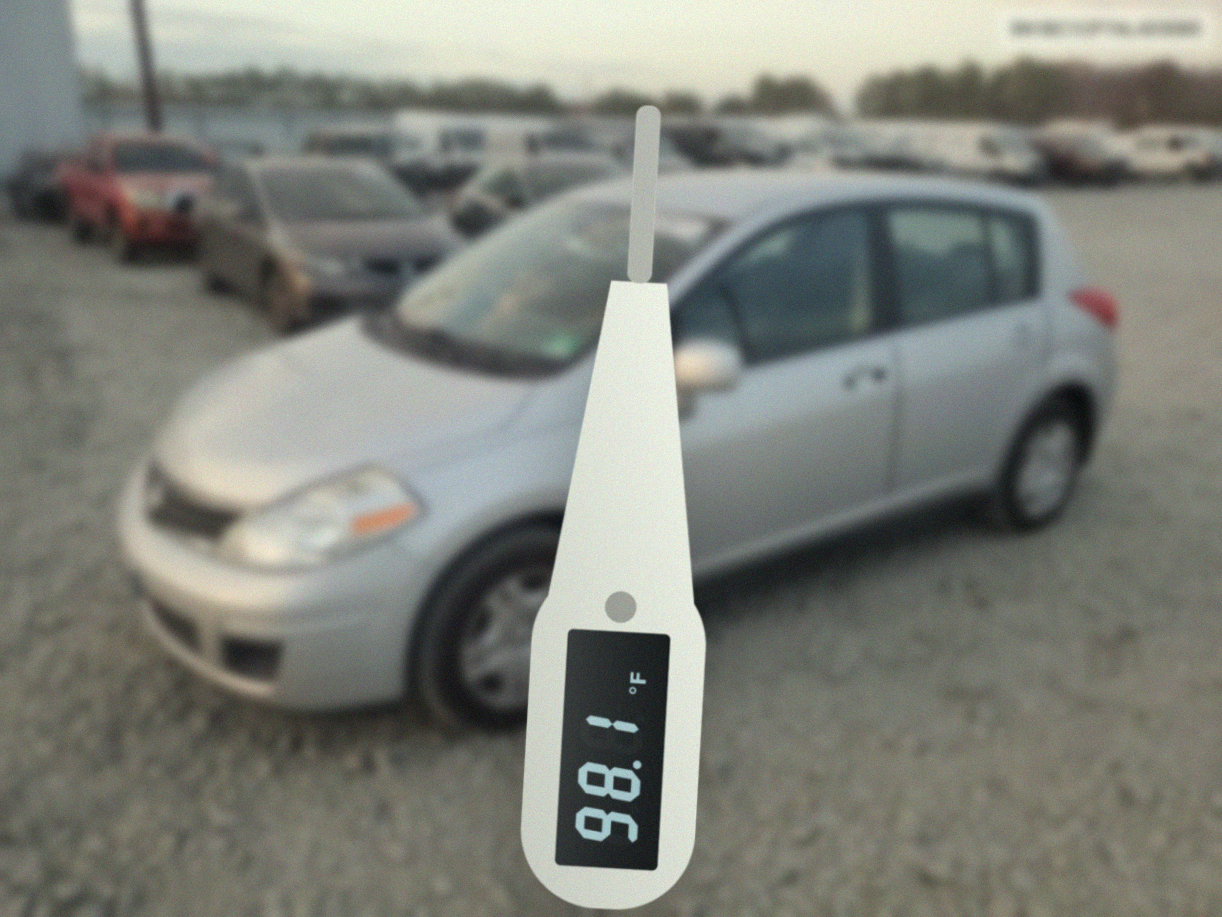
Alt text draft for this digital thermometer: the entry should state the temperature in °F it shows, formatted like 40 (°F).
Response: 98.1 (°F)
